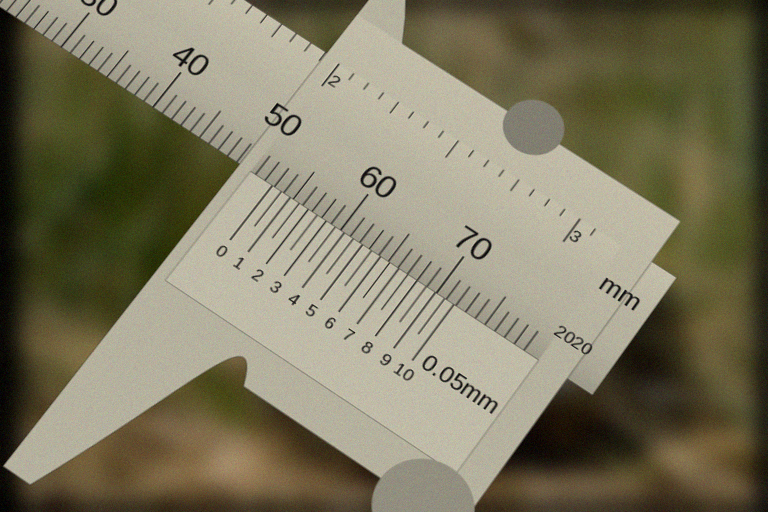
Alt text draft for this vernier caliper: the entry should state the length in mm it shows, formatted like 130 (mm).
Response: 52.8 (mm)
